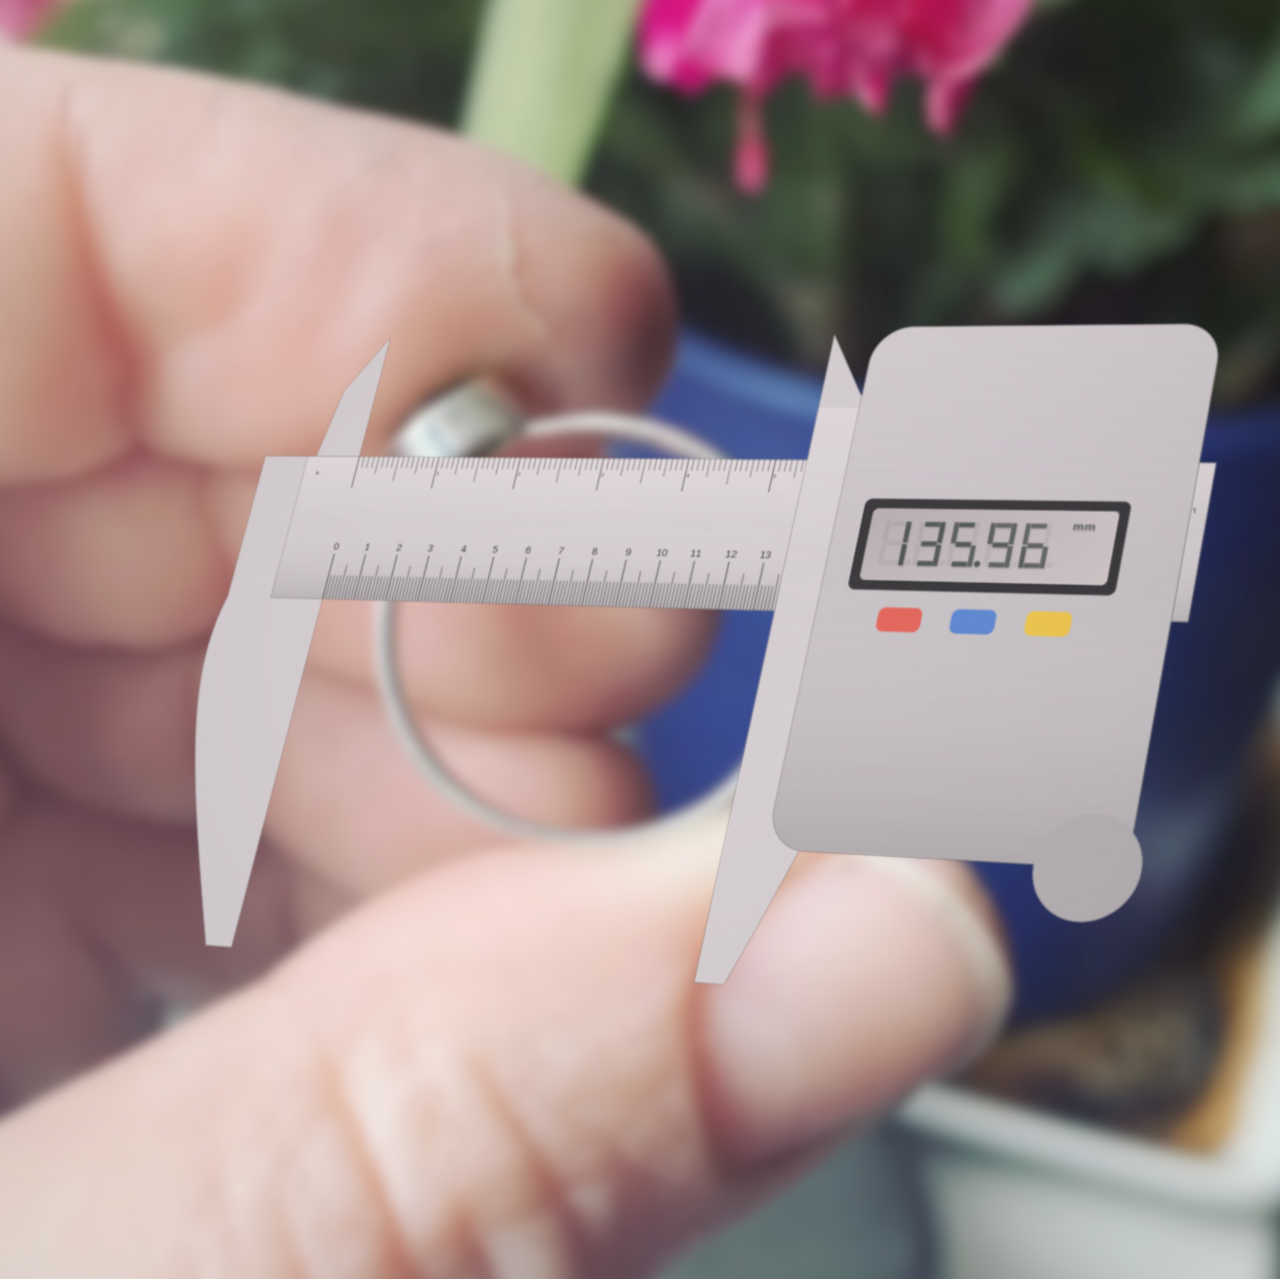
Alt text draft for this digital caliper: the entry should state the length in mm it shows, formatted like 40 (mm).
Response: 135.96 (mm)
